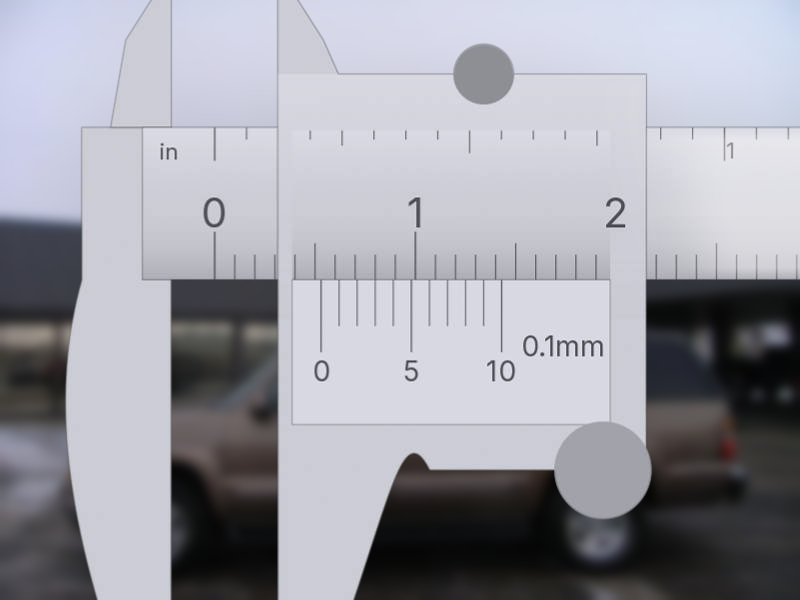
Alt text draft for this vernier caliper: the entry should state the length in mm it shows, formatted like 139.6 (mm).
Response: 5.3 (mm)
